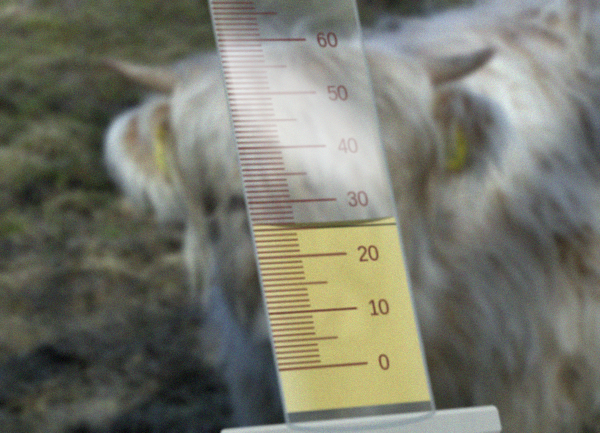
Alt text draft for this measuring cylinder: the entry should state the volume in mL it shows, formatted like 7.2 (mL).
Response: 25 (mL)
